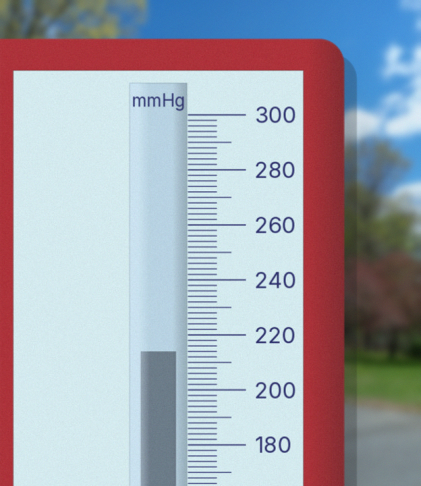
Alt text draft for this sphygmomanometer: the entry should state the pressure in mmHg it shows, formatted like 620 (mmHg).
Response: 214 (mmHg)
